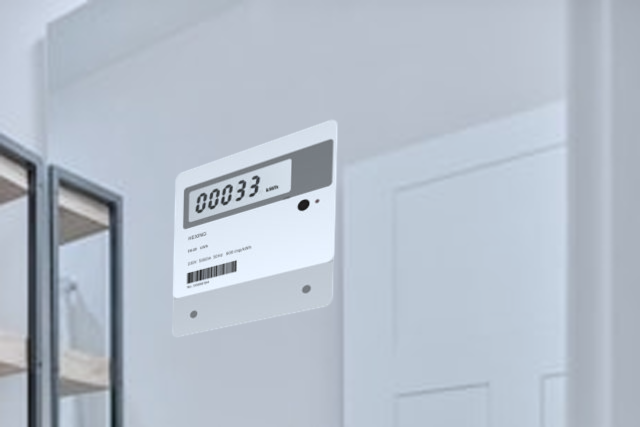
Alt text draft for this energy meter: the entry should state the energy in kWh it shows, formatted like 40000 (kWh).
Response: 33 (kWh)
